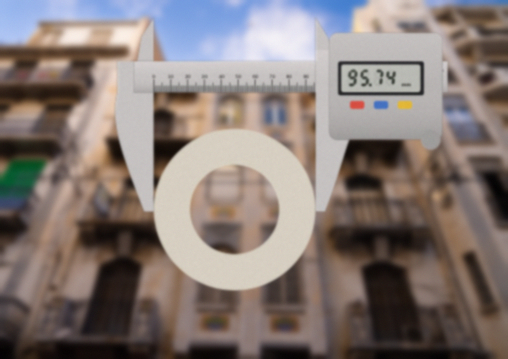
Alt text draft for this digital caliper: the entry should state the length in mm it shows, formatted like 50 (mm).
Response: 95.74 (mm)
